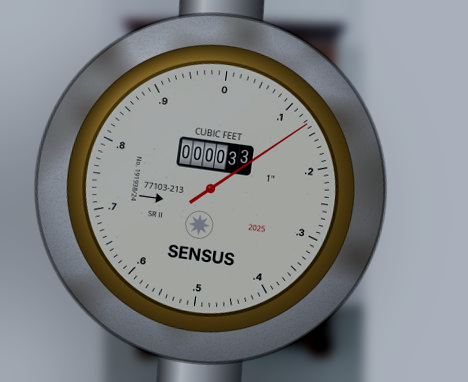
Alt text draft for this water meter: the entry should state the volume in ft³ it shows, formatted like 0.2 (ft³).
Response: 33.13 (ft³)
